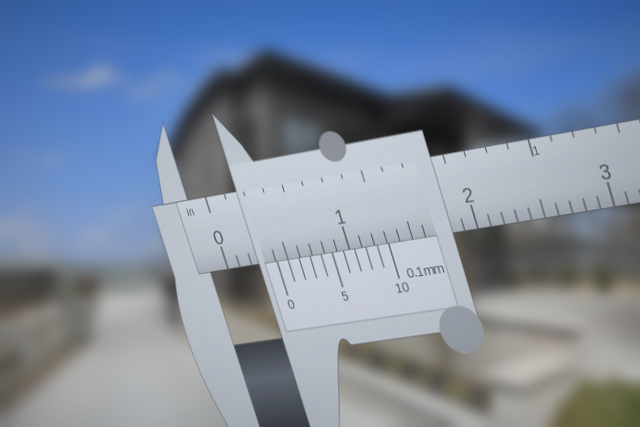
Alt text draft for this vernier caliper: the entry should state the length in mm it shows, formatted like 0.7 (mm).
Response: 4.1 (mm)
